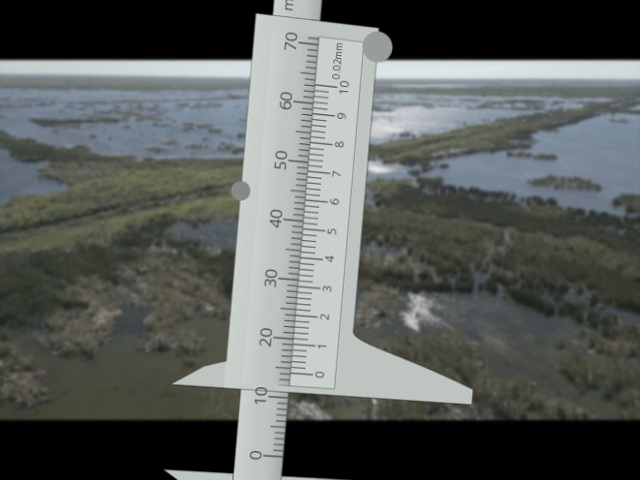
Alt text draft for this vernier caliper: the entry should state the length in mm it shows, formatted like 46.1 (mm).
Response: 14.2 (mm)
